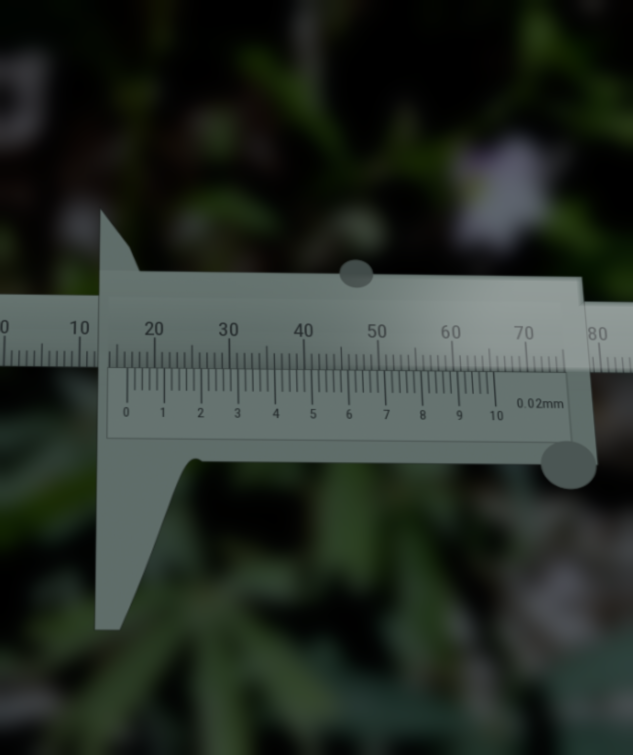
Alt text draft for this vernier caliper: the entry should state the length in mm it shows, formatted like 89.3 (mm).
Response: 16.4 (mm)
